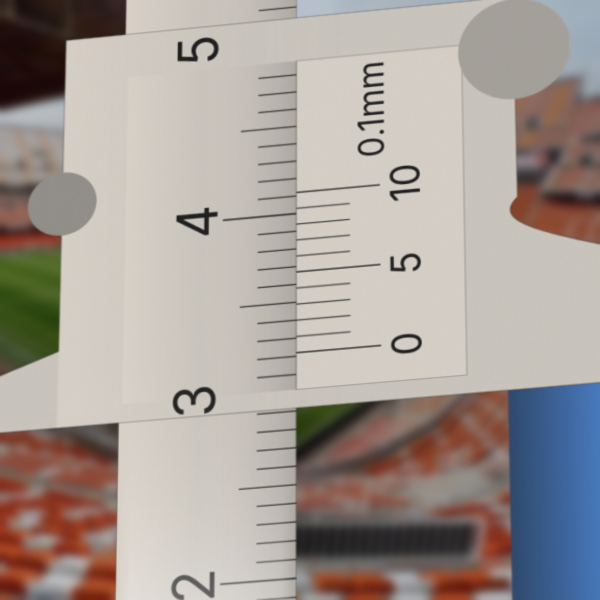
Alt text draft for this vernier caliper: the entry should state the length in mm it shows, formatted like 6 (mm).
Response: 32.2 (mm)
